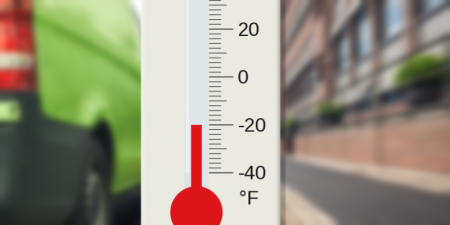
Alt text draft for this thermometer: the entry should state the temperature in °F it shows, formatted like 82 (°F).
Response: -20 (°F)
